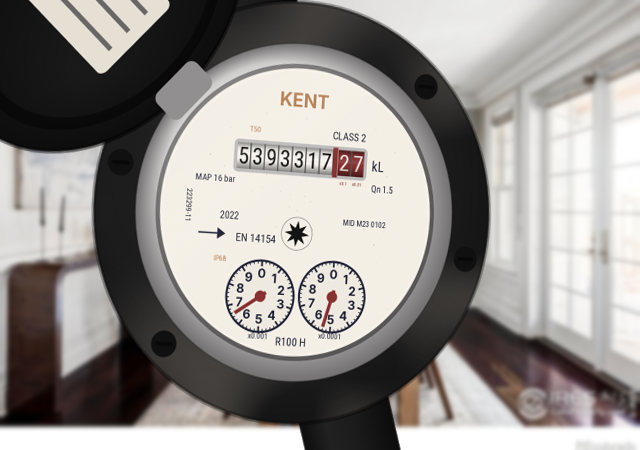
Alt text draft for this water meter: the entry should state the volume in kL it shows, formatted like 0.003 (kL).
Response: 5393317.2765 (kL)
